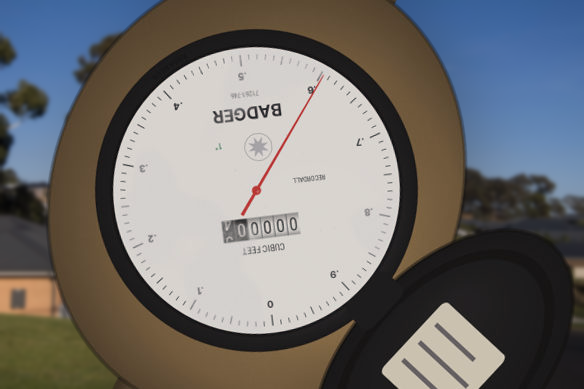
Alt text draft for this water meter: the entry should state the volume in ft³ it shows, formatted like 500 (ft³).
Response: 3.60 (ft³)
